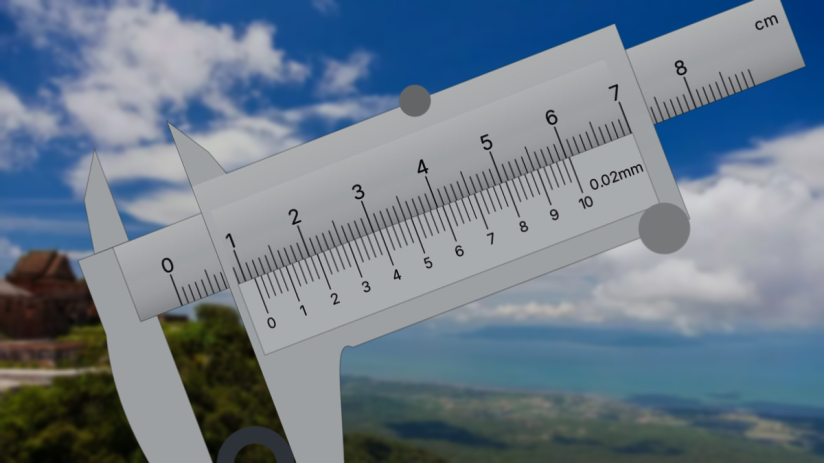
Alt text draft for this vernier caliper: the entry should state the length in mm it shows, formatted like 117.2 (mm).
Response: 11.4 (mm)
